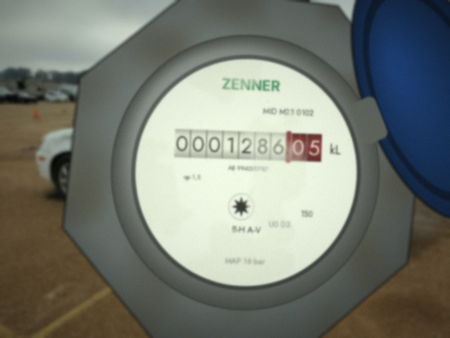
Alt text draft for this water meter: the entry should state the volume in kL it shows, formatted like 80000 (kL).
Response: 1286.05 (kL)
